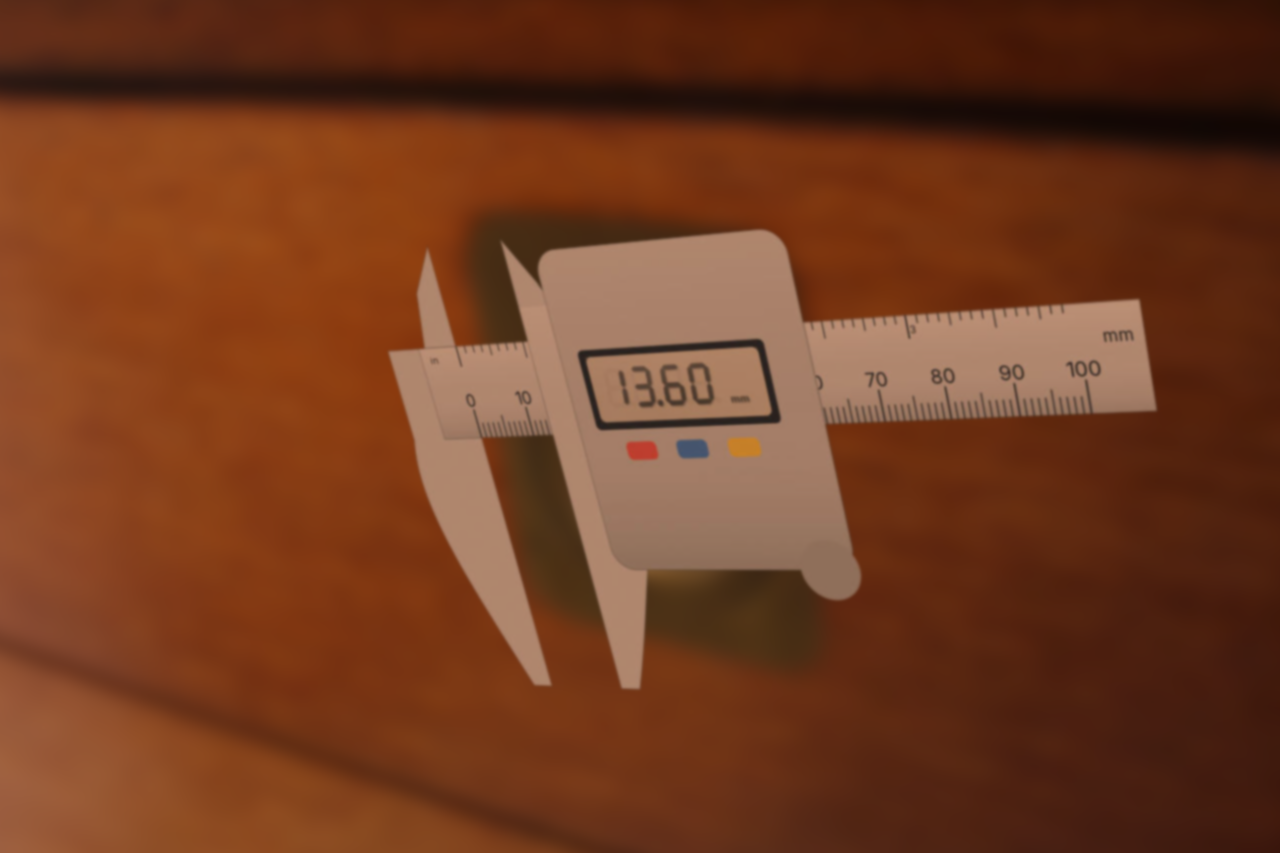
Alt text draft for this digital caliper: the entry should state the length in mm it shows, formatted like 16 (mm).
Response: 13.60 (mm)
